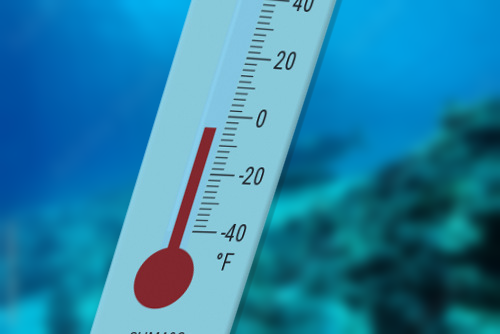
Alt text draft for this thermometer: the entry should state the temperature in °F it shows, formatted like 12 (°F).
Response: -4 (°F)
